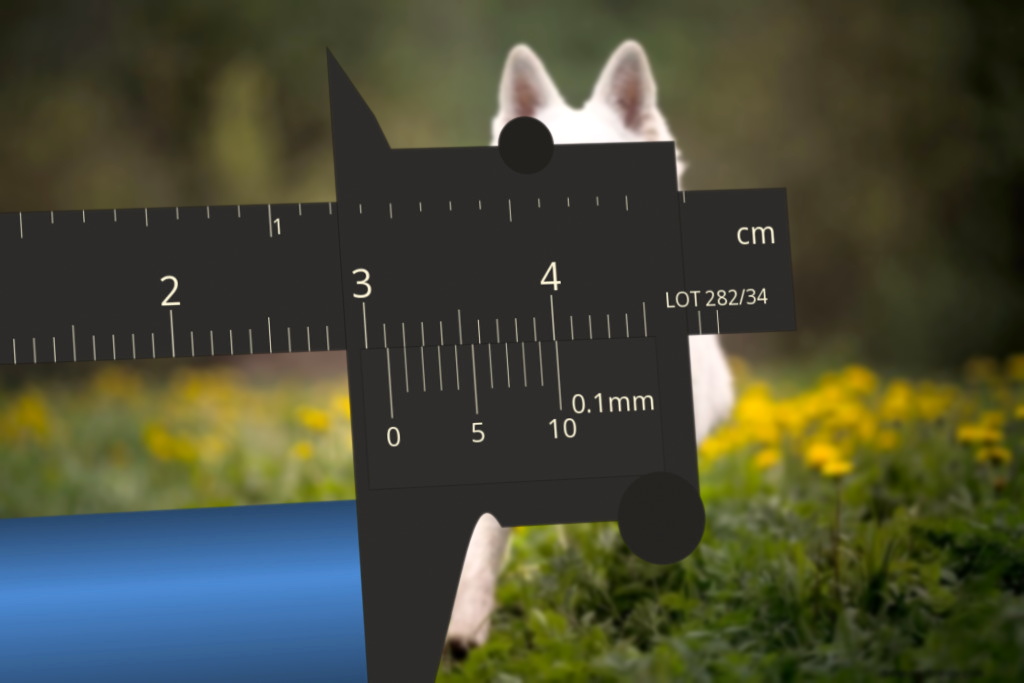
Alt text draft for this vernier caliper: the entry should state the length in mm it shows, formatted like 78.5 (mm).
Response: 31.1 (mm)
